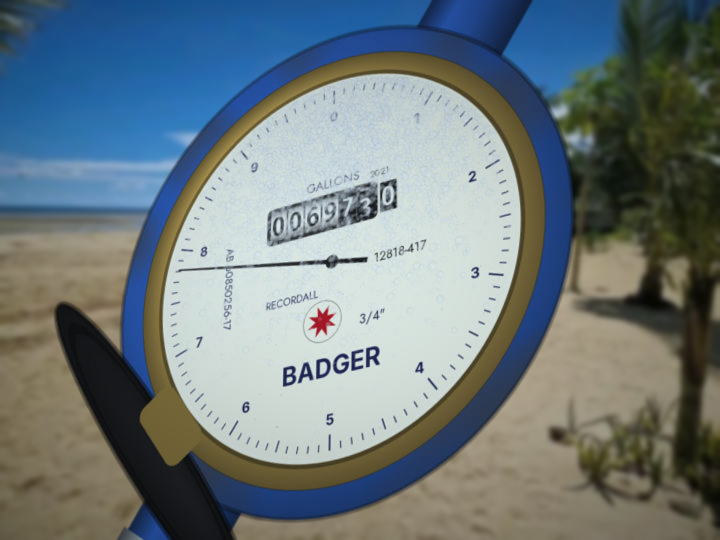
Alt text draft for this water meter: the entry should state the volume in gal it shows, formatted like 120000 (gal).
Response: 69727.8 (gal)
